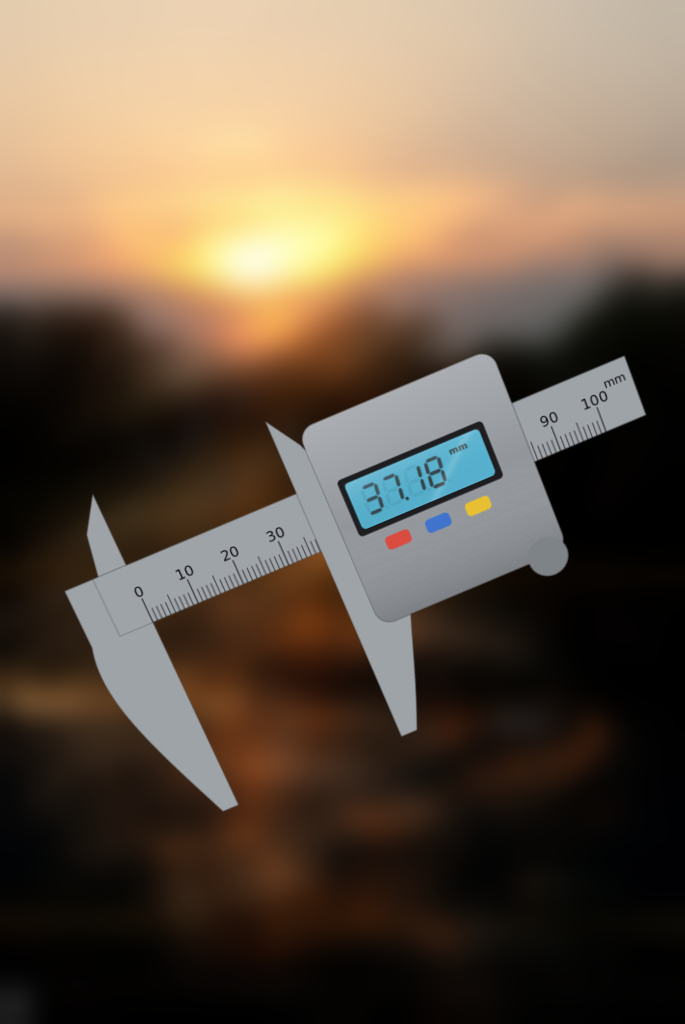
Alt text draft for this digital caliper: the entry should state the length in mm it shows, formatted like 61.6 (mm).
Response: 37.18 (mm)
